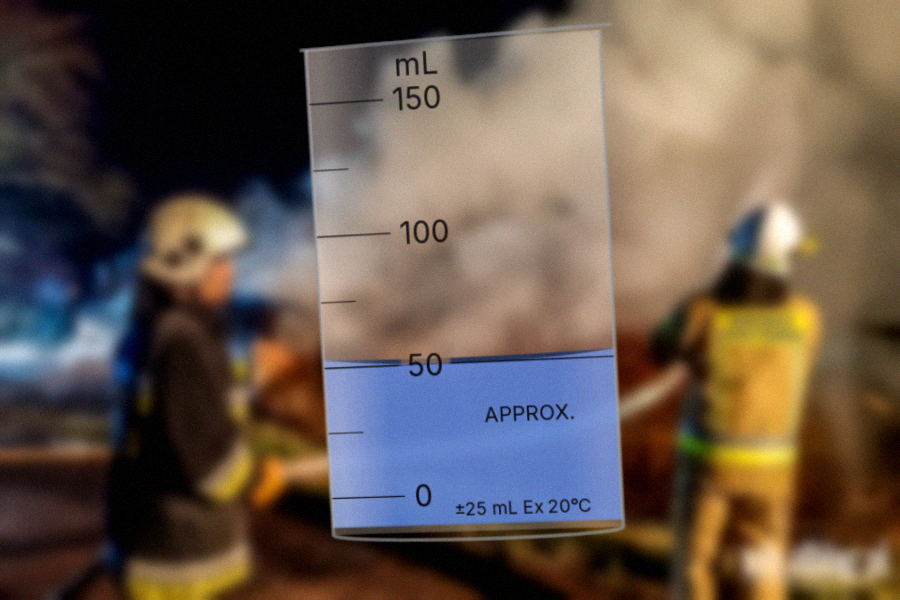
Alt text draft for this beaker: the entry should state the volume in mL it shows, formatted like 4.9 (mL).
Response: 50 (mL)
